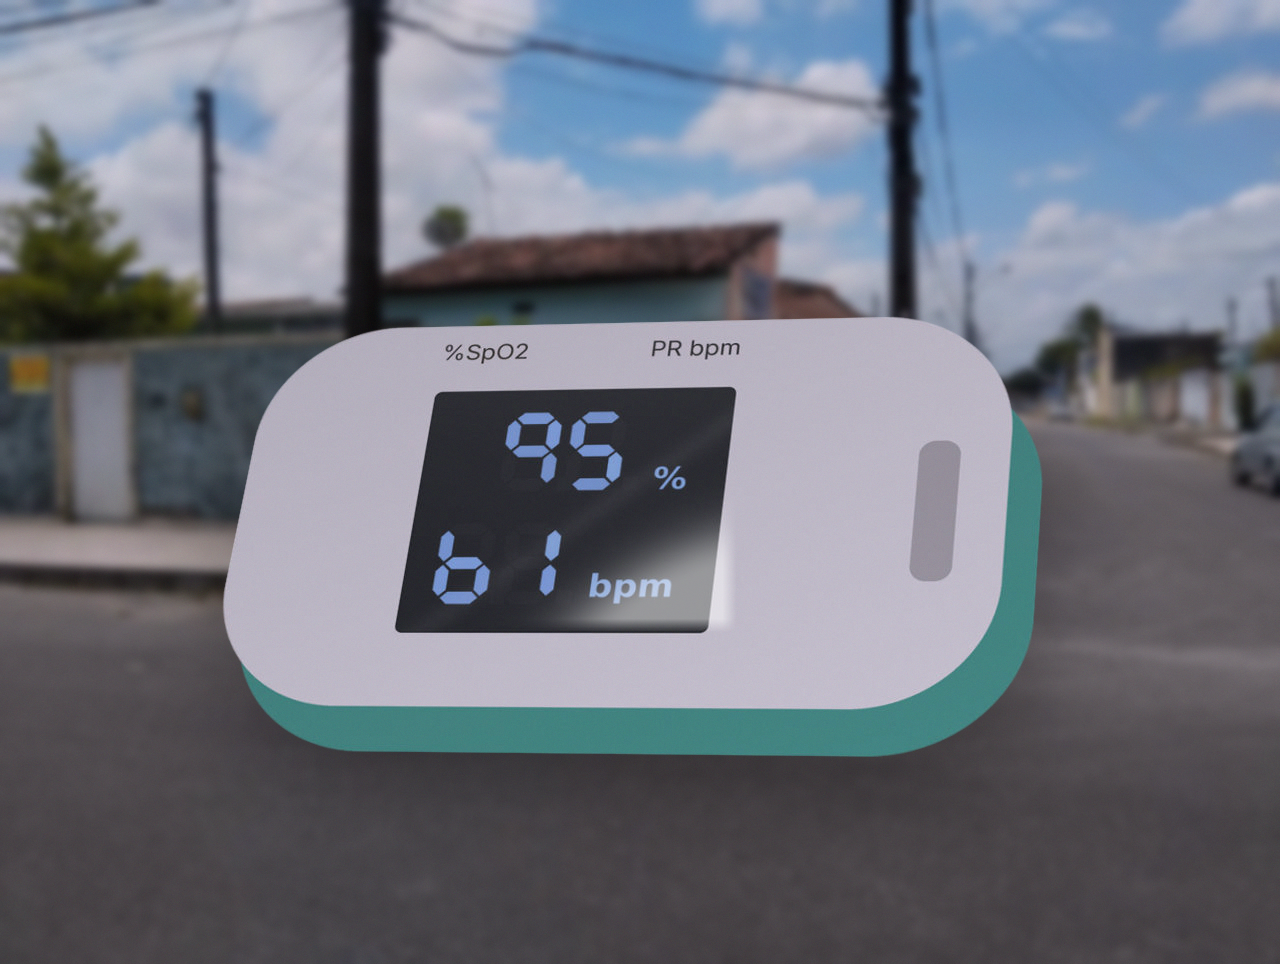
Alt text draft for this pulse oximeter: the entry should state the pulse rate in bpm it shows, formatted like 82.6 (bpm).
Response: 61 (bpm)
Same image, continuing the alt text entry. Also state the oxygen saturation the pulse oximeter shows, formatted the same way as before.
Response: 95 (%)
